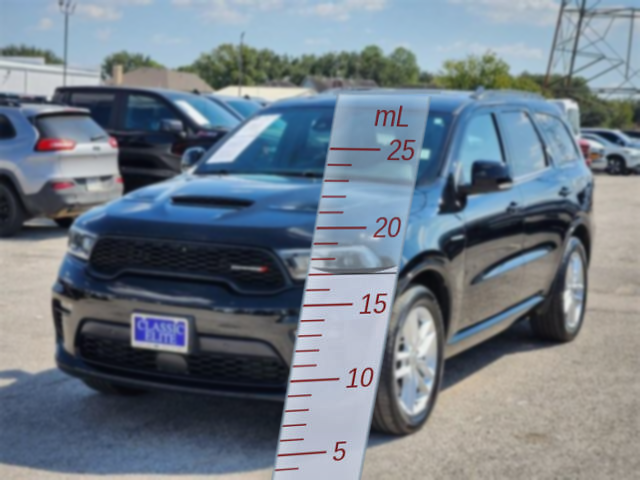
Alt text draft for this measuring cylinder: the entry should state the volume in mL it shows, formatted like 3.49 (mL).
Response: 17 (mL)
